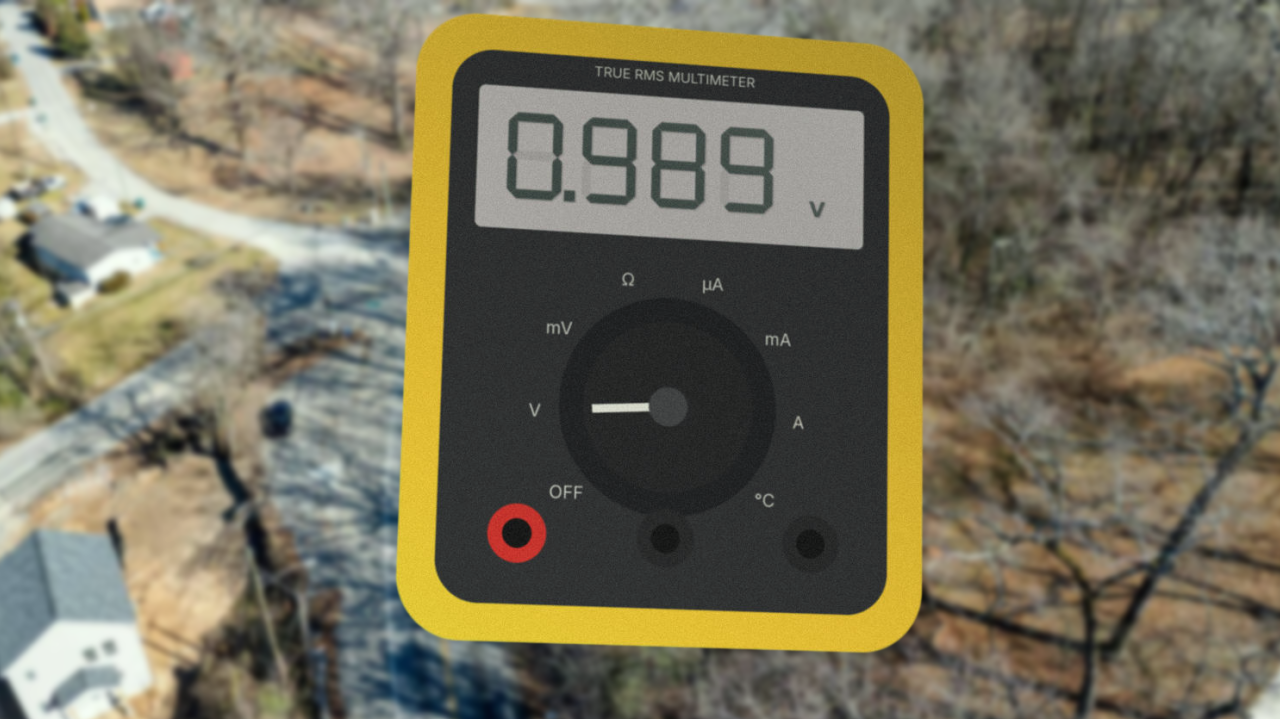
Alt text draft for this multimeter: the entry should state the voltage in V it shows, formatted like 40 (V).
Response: 0.989 (V)
